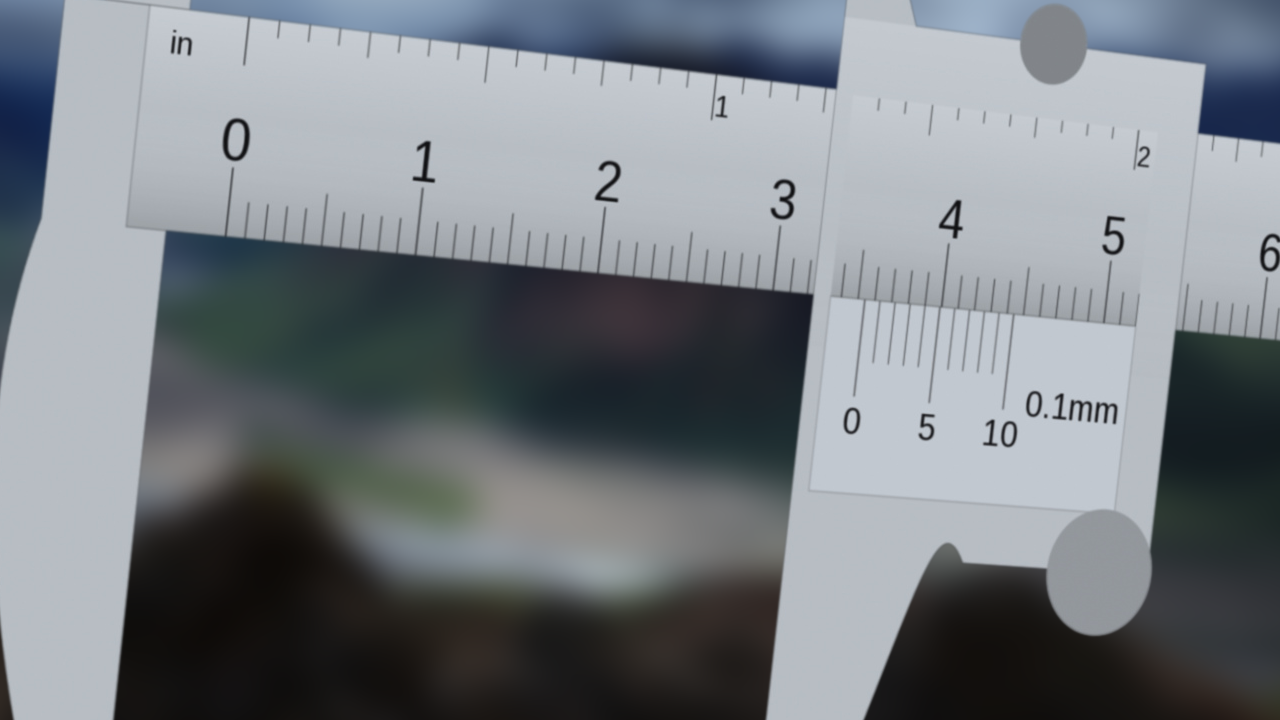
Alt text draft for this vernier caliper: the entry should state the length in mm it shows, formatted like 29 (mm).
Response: 35.4 (mm)
